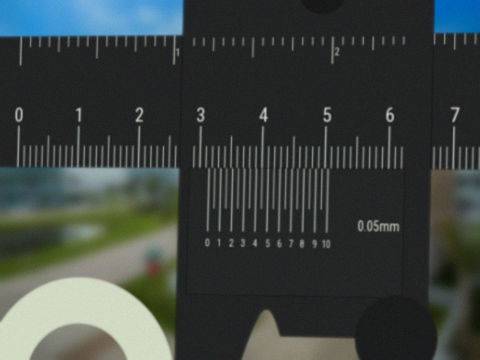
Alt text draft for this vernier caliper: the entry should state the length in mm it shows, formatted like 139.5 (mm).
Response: 31.5 (mm)
